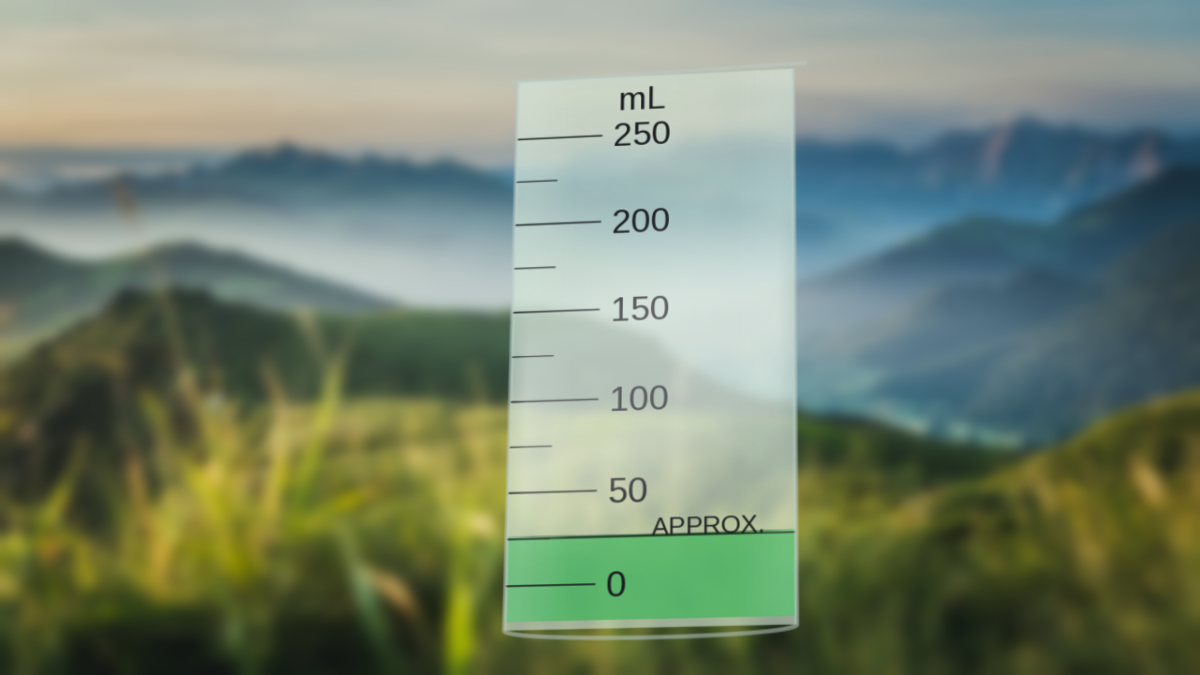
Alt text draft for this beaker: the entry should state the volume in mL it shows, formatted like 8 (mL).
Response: 25 (mL)
